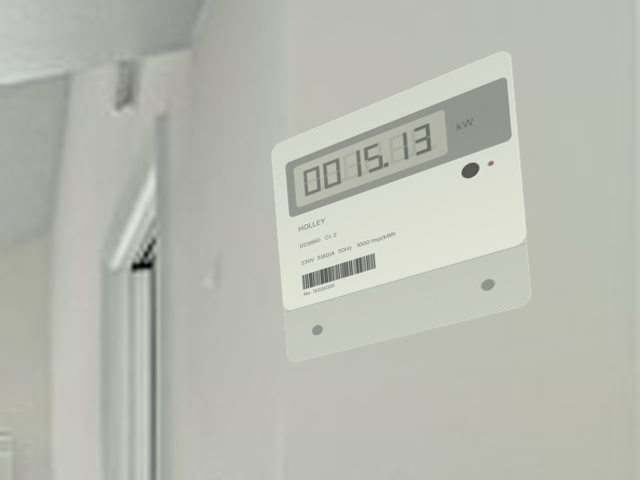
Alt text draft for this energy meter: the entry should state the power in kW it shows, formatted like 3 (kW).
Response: 15.13 (kW)
